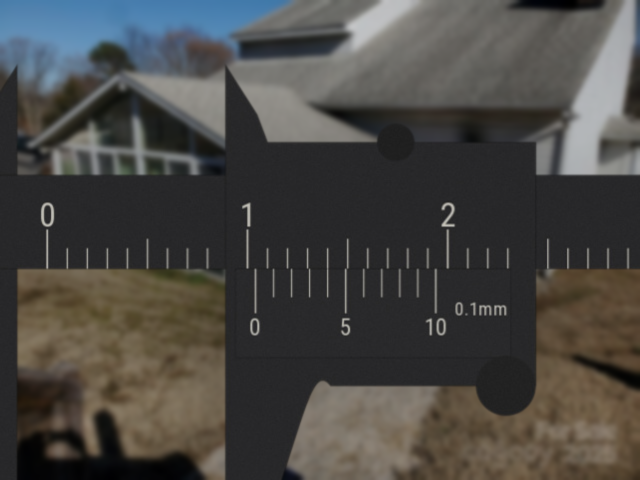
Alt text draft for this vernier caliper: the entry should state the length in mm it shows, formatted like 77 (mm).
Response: 10.4 (mm)
